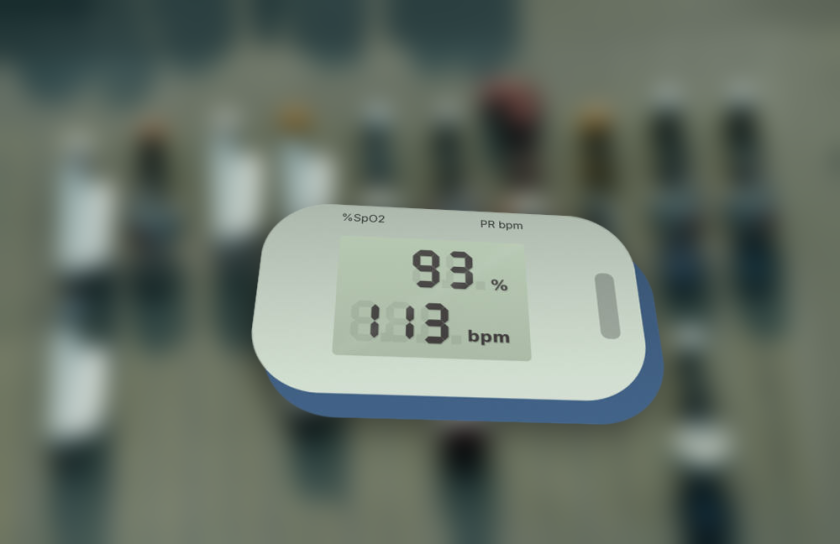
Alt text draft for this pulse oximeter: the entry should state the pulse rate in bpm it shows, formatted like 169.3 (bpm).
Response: 113 (bpm)
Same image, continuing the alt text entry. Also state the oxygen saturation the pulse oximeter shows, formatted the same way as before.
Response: 93 (%)
